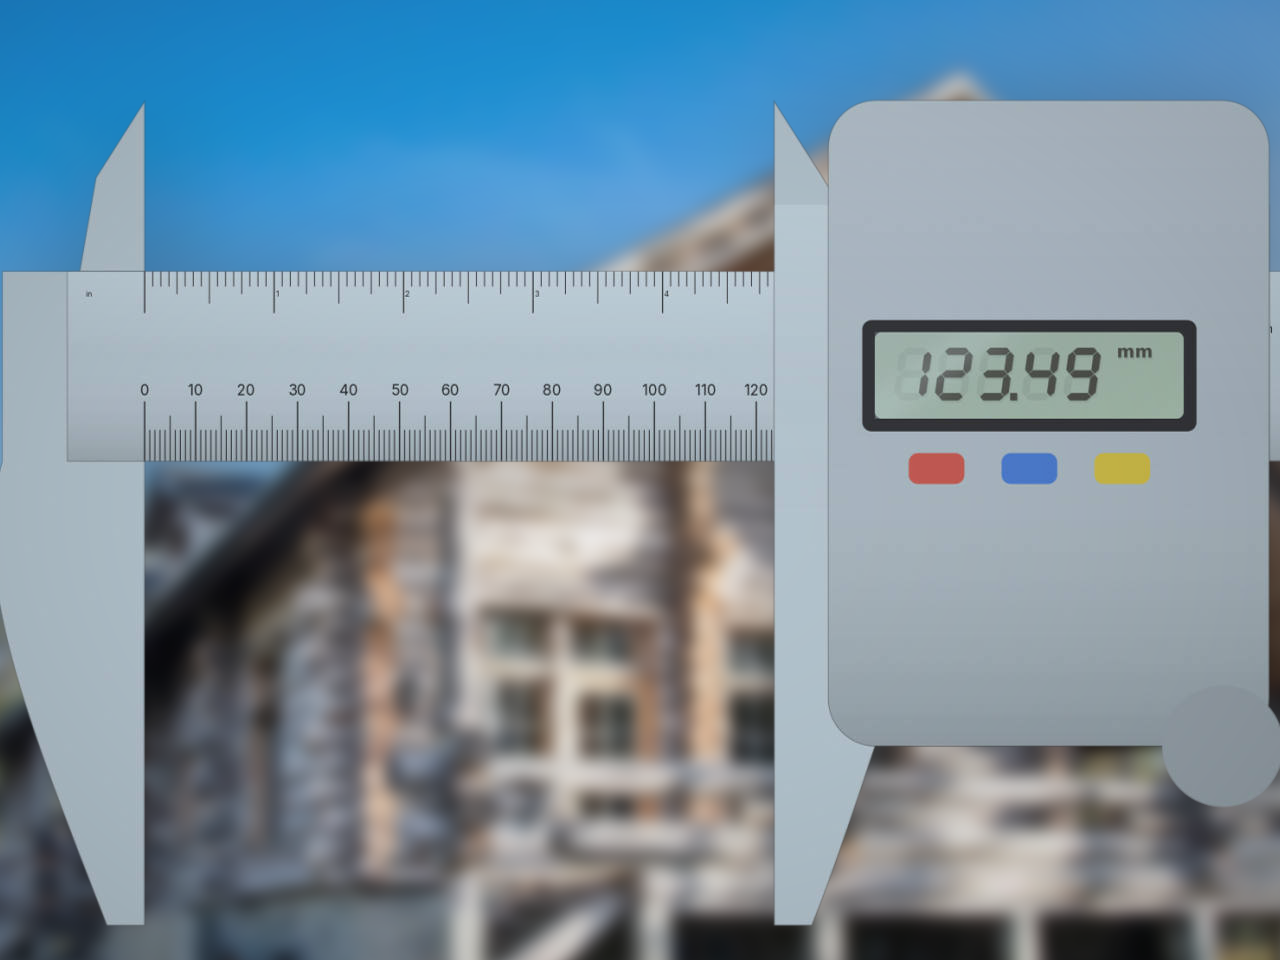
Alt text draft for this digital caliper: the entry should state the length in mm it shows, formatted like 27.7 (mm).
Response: 123.49 (mm)
